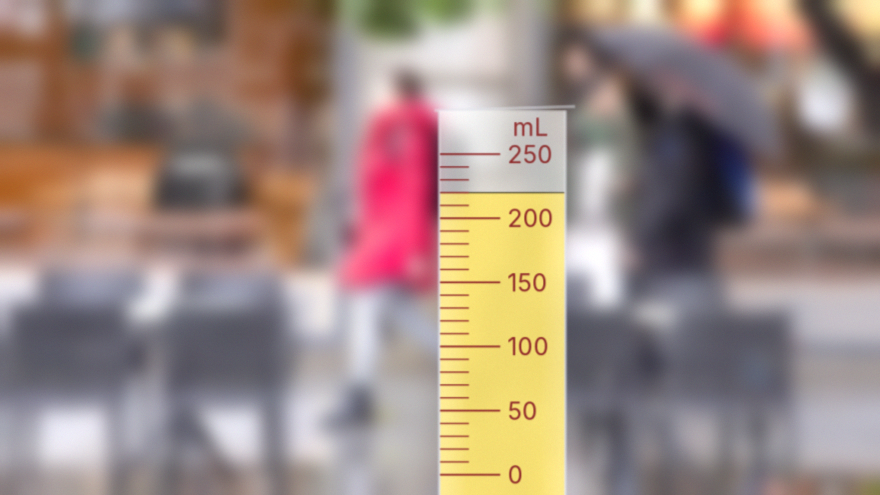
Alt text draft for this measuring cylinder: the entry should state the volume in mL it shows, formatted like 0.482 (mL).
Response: 220 (mL)
